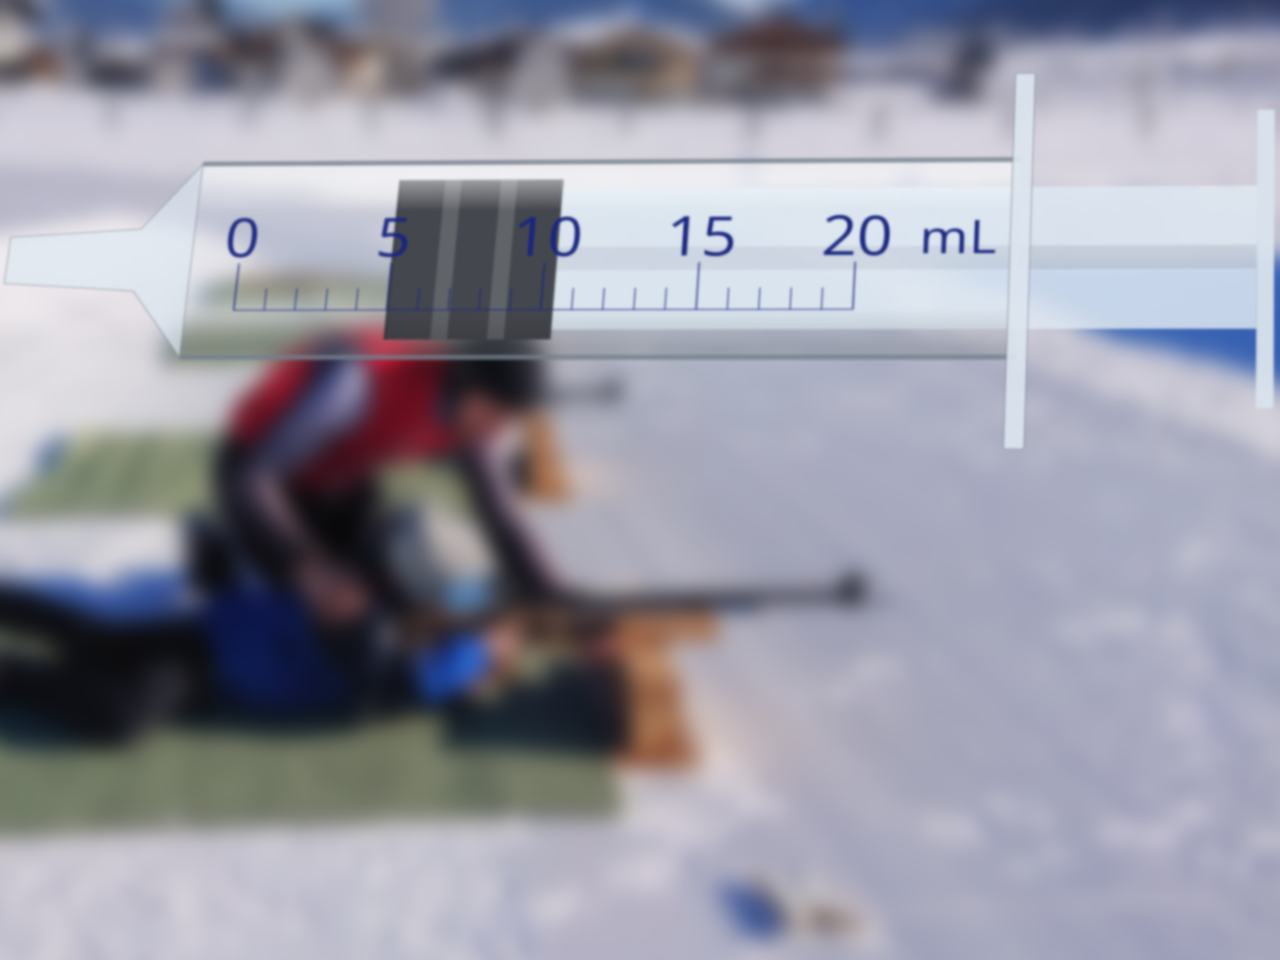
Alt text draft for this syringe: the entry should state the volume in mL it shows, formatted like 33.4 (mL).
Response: 5 (mL)
